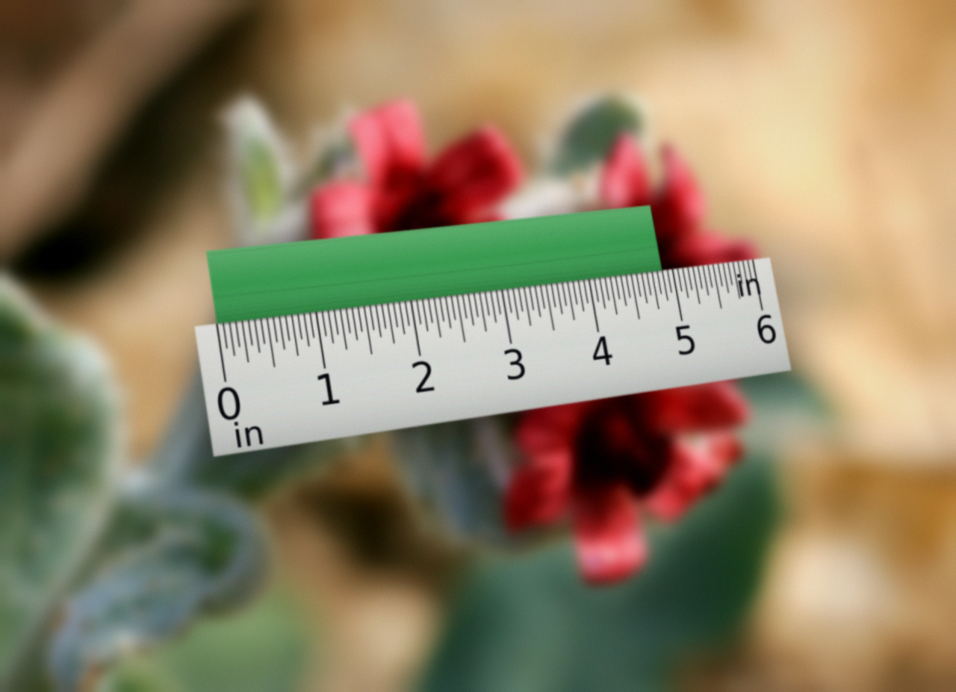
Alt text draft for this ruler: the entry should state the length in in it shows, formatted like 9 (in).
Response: 4.875 (in)
